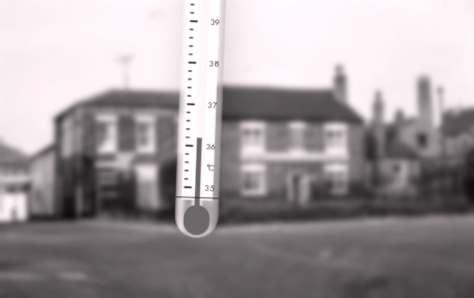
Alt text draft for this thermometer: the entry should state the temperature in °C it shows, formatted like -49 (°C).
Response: 36.2 (°C)
